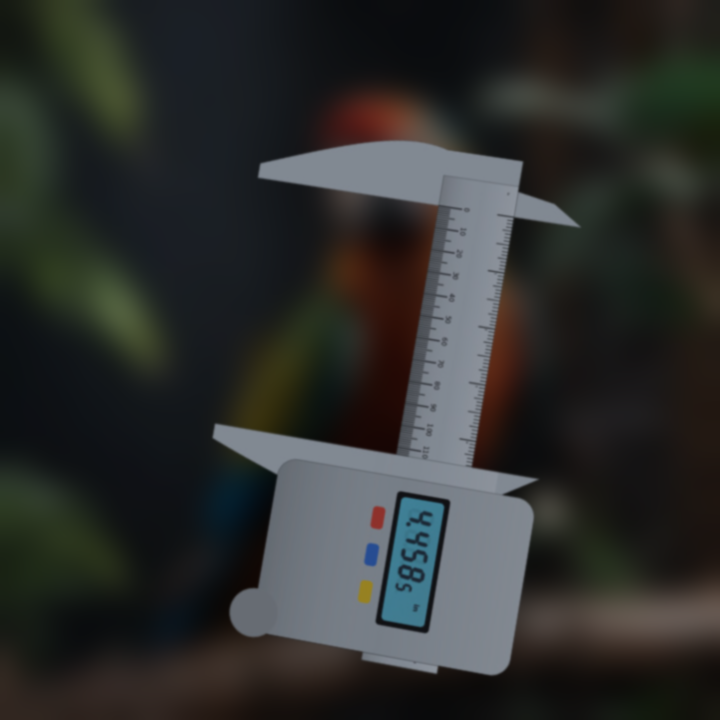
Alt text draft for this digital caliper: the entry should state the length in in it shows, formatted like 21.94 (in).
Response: 4.4585 (in)
